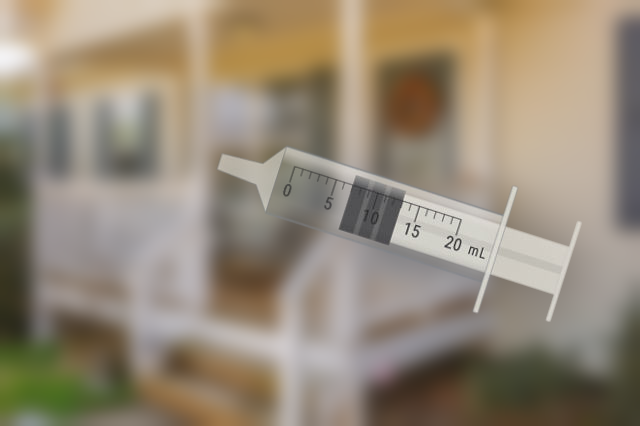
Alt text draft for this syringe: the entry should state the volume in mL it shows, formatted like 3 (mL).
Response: 7 (mL)
